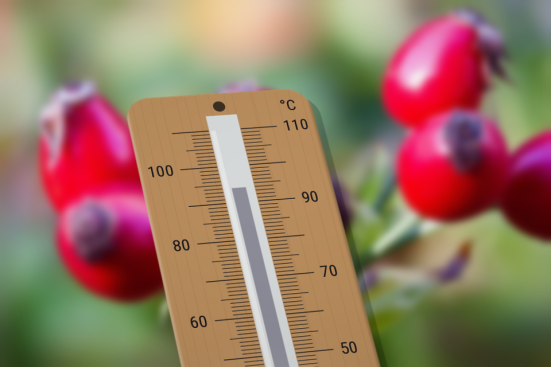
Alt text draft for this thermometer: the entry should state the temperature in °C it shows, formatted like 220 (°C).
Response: 94 (°C)
